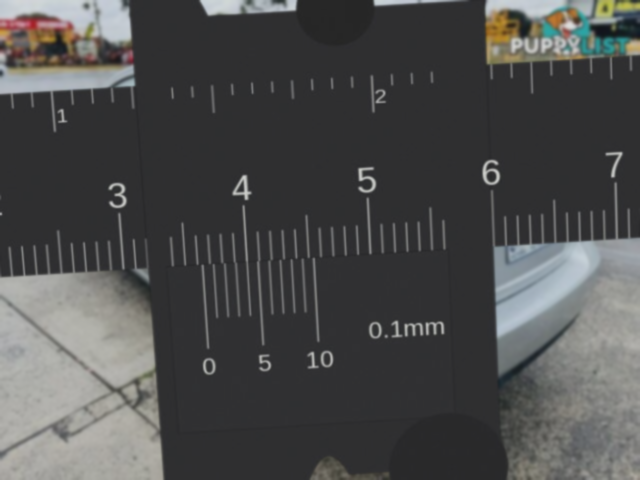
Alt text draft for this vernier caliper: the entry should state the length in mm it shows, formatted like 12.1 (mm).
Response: 36.4 (mm)
